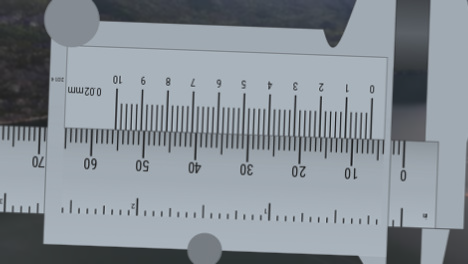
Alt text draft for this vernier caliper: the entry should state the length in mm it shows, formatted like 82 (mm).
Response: 6.5 (mm)
